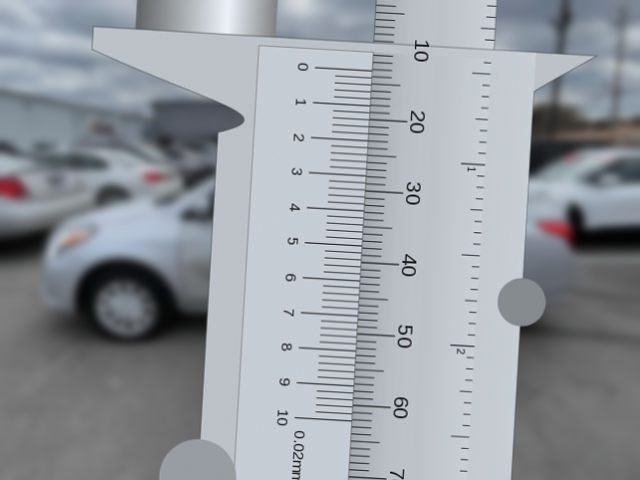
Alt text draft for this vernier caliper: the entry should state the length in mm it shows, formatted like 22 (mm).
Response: 13.2 (mm)
